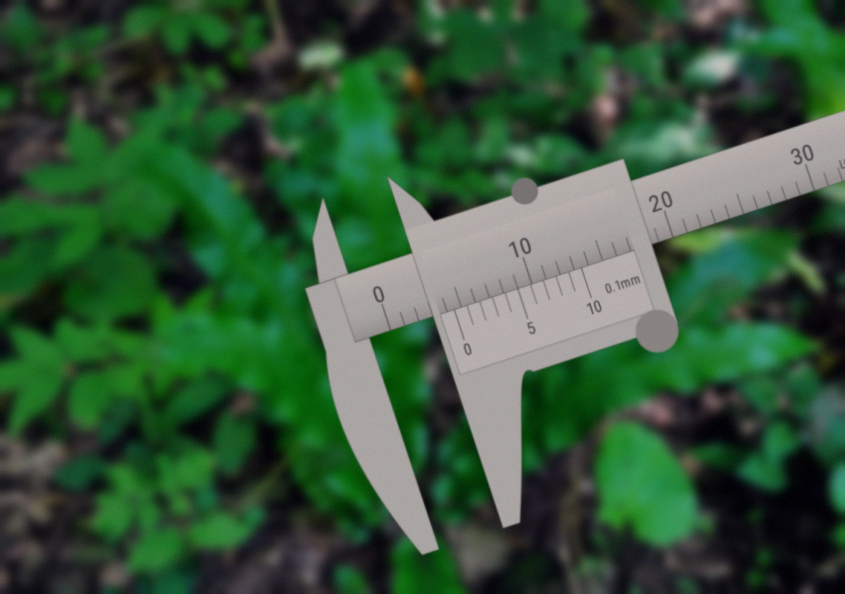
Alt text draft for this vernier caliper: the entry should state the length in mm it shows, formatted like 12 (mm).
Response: 4.5 (mm)
